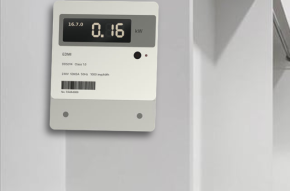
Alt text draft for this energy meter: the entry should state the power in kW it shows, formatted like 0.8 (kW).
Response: 0.16 (kW)
